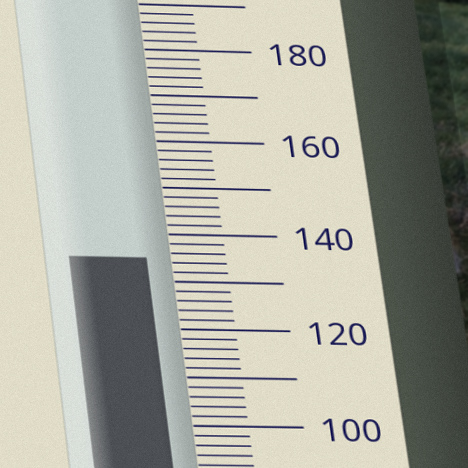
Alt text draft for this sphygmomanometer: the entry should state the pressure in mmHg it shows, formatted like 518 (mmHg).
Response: 135 (mmHg)
